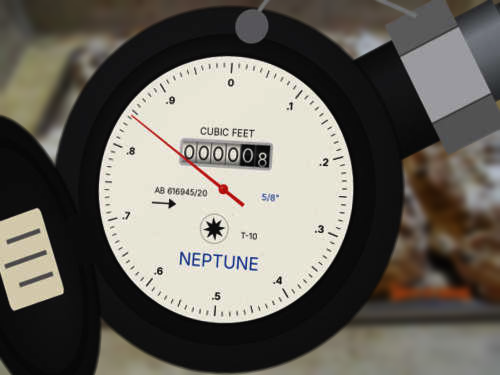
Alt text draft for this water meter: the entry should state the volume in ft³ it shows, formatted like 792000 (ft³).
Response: 7.84 (ft³)
